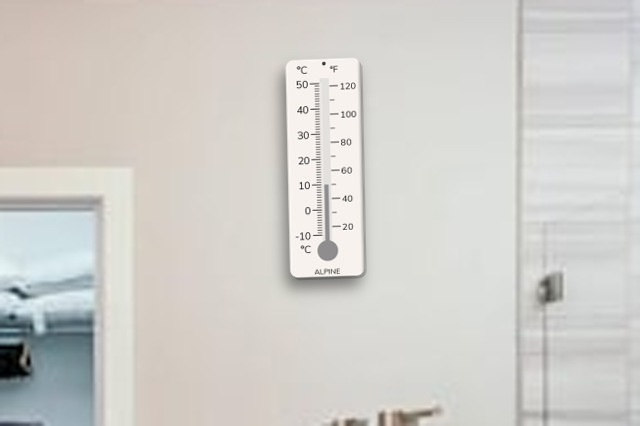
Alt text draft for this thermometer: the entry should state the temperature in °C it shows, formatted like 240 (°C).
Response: 10 (°C)
